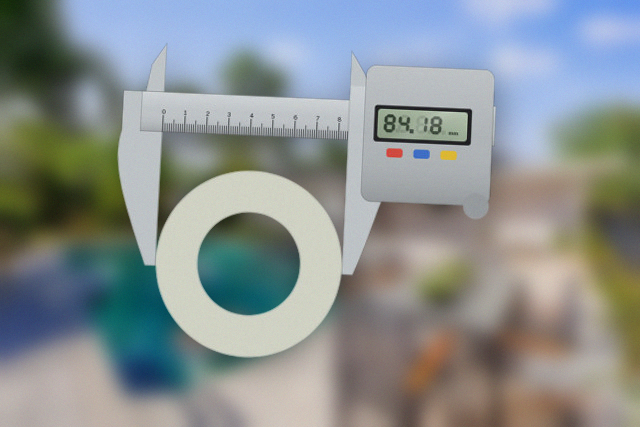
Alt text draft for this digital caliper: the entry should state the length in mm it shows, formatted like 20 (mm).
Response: 84.18 (mm)
